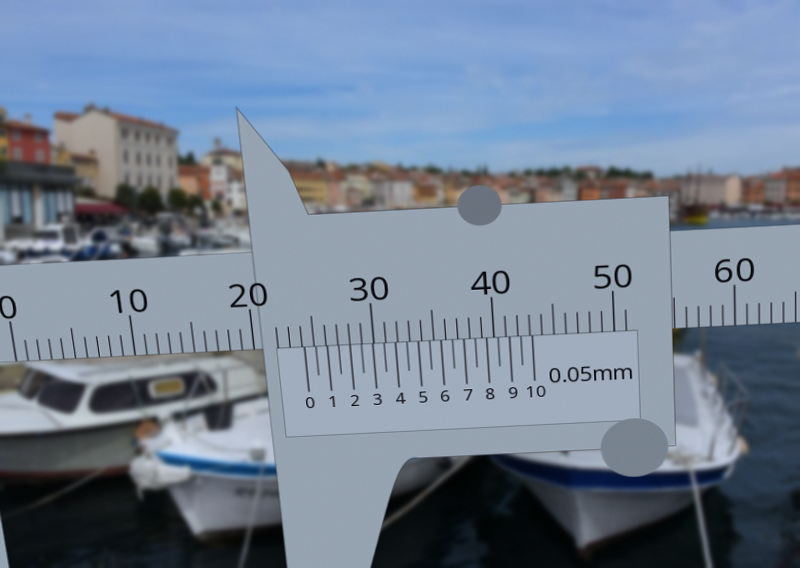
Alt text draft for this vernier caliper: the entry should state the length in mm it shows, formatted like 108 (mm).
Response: 24.2 (mm)
